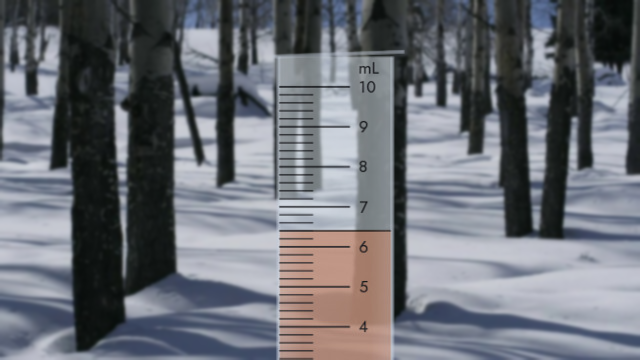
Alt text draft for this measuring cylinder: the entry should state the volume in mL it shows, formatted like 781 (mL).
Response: 6.4 (mL)
